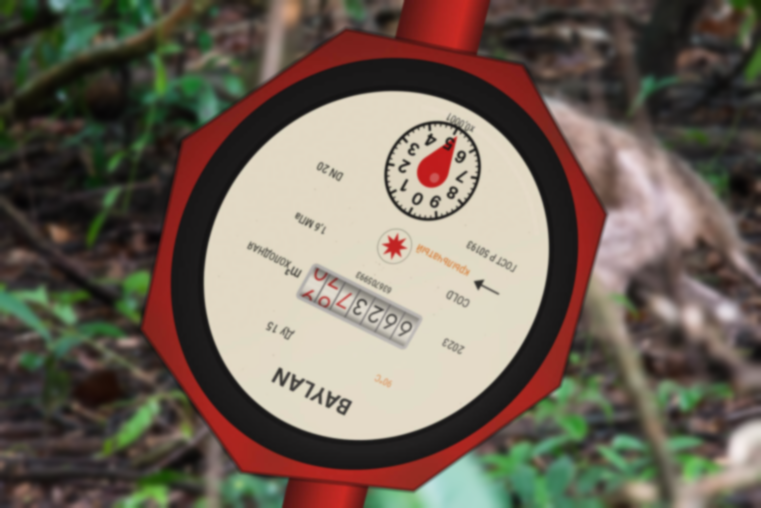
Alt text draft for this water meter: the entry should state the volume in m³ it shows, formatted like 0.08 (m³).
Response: 6623.7695 (m³)
